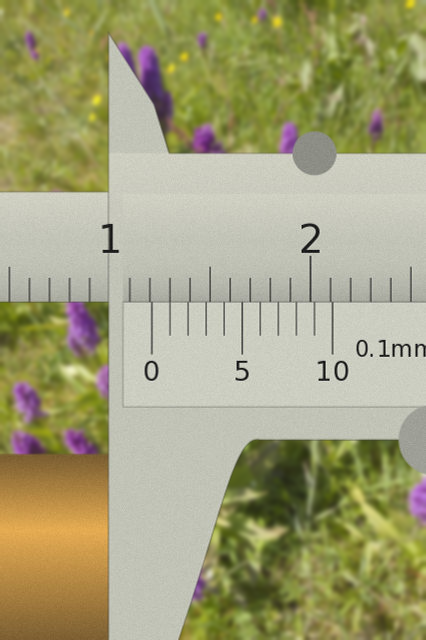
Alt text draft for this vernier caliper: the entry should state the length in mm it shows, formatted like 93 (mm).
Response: 12.1 (mm)
